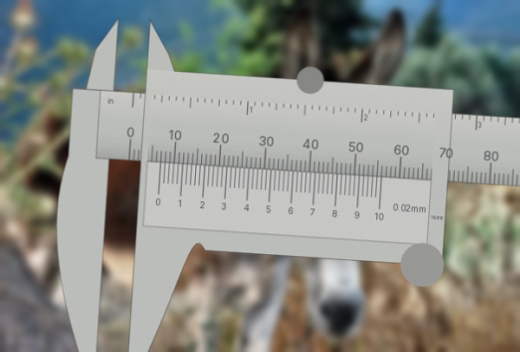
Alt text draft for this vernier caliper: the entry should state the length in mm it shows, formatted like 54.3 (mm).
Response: 7.0 (mm)
